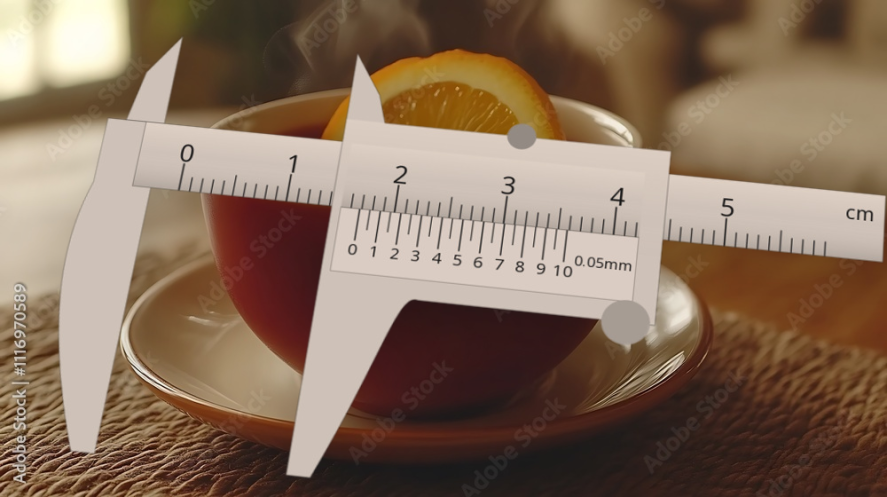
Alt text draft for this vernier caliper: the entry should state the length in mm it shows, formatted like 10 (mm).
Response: 16.8 (mm)
